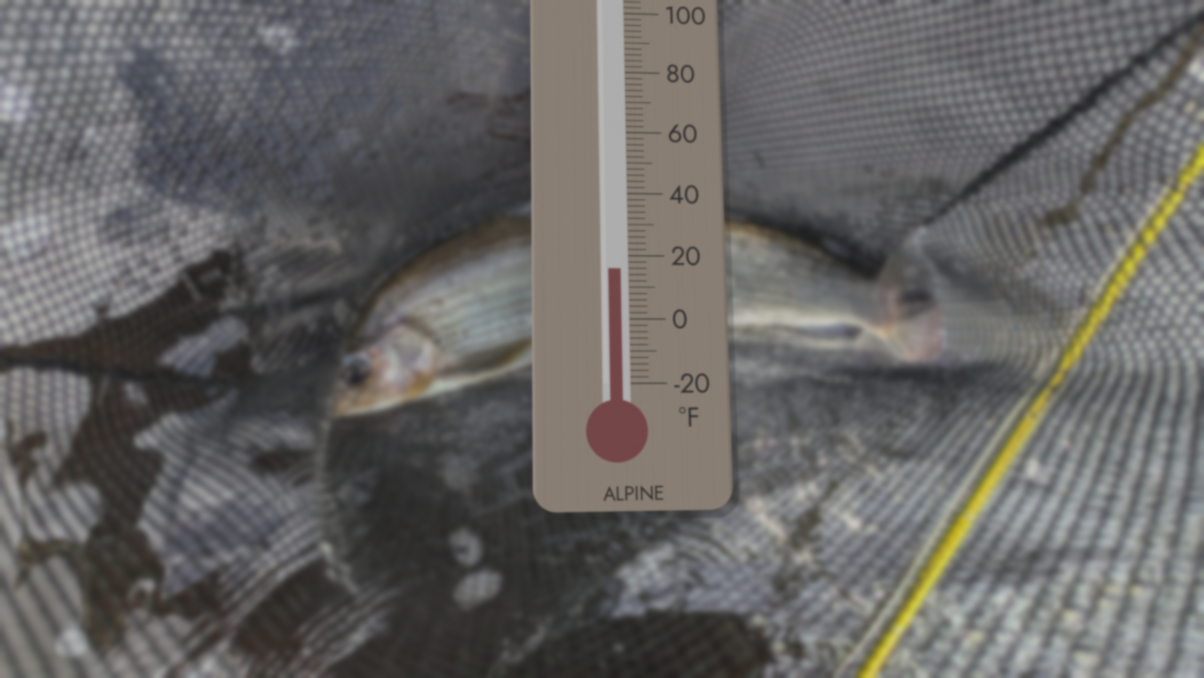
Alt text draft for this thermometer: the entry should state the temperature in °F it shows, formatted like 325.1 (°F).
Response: 16 (°F)
